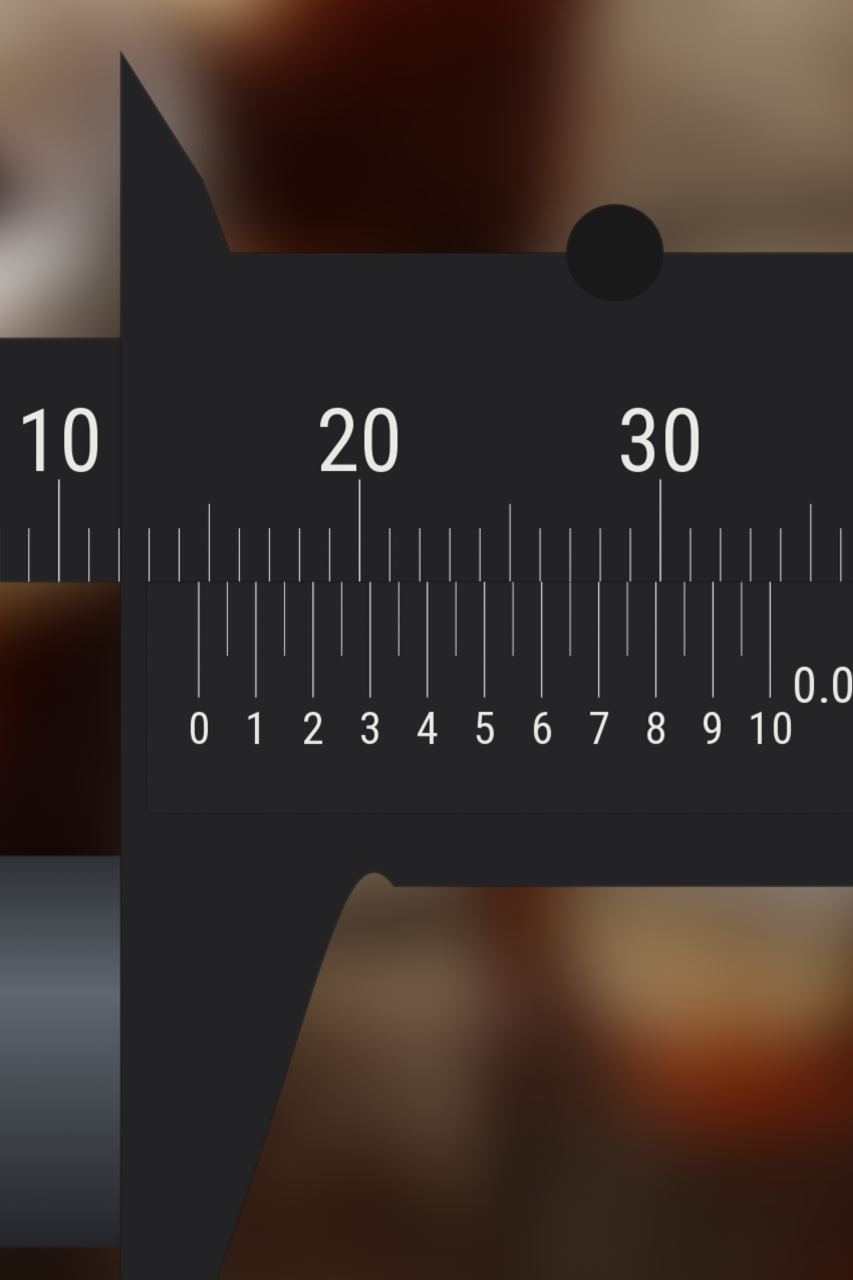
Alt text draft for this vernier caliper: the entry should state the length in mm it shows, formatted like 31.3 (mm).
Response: 14.65 (mm)
